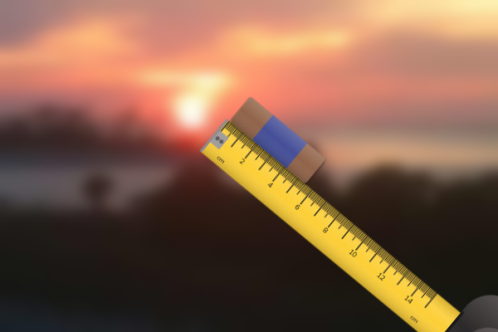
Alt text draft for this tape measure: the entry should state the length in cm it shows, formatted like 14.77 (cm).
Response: 5.5 (cm)
